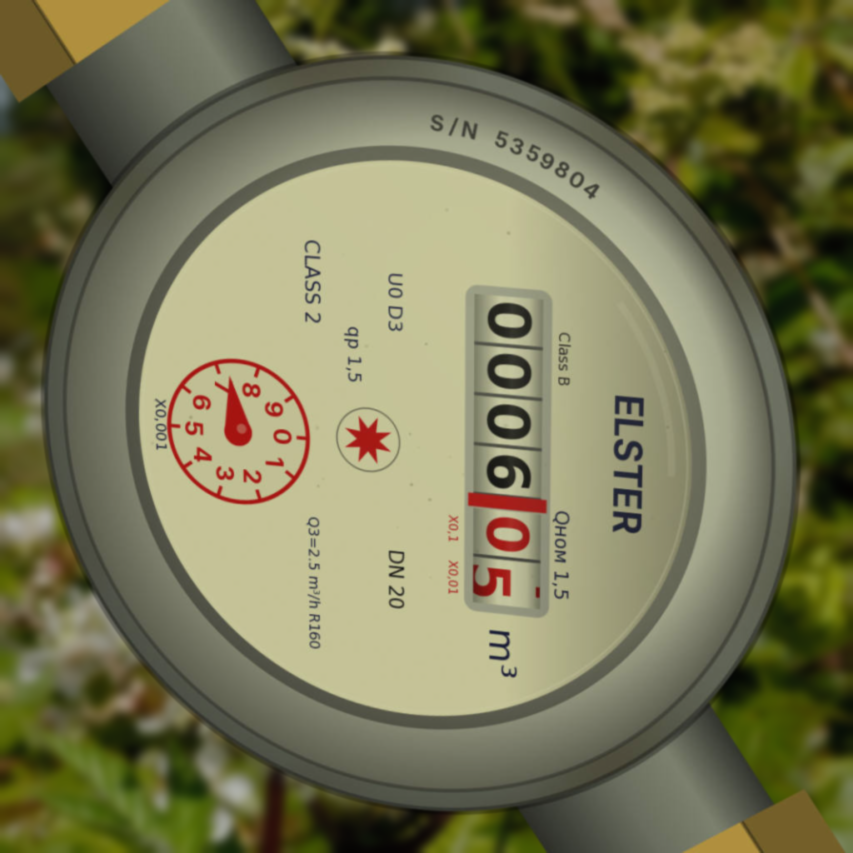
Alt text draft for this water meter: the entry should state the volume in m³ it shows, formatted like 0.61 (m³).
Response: 6.047 (m³)
